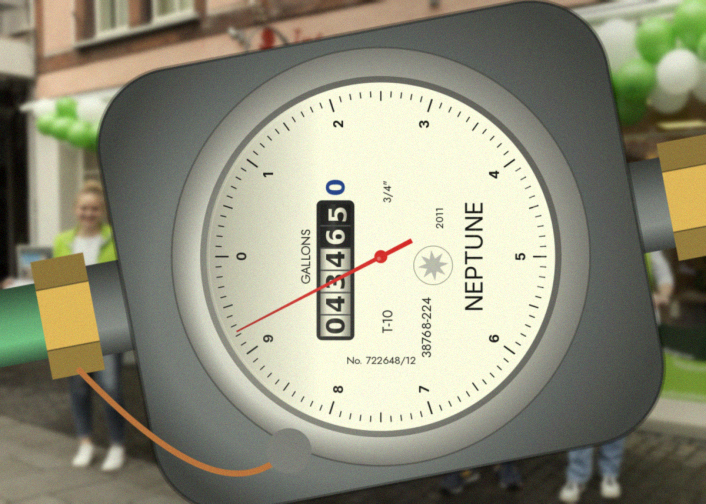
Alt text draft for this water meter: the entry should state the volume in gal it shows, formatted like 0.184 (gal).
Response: 434649.2 (gal)
